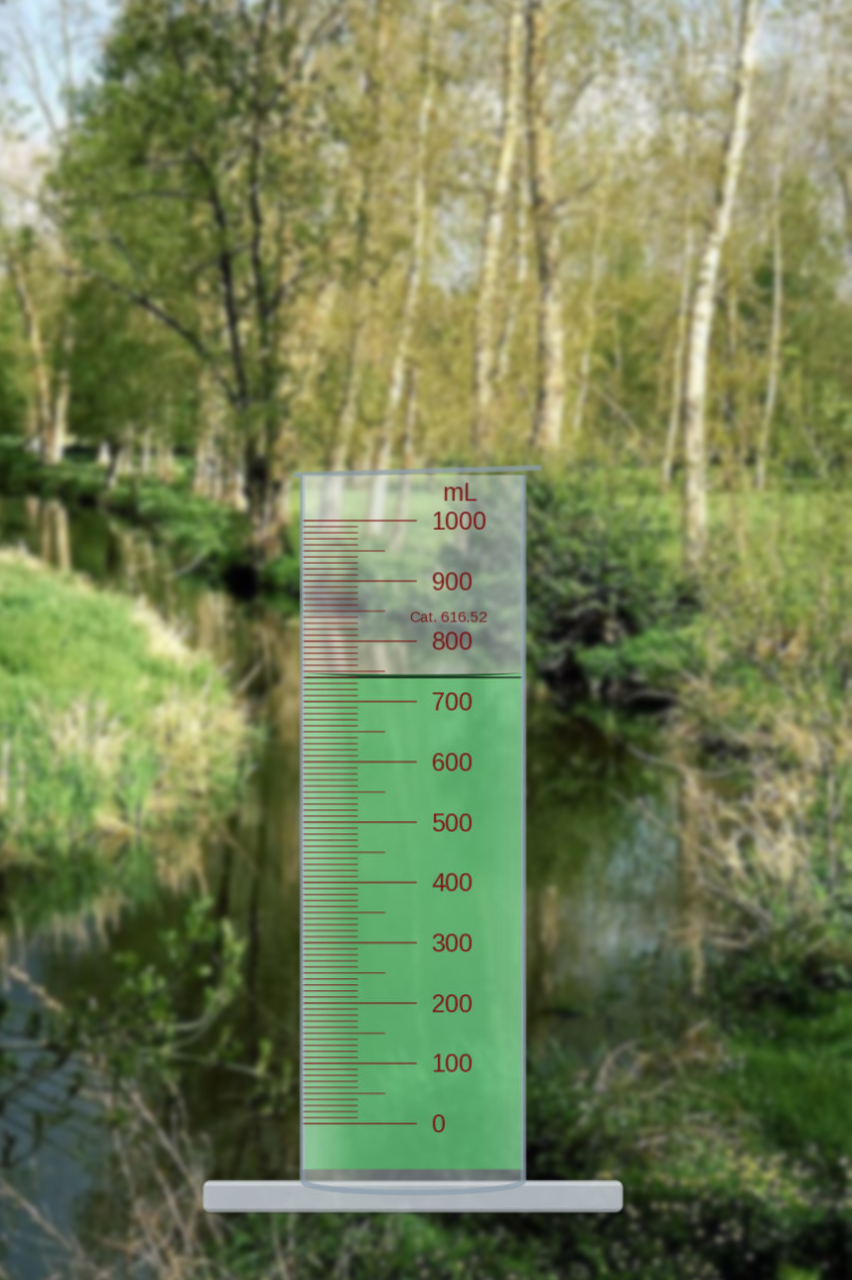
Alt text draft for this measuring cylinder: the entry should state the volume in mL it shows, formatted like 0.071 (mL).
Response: 740 (mL)
